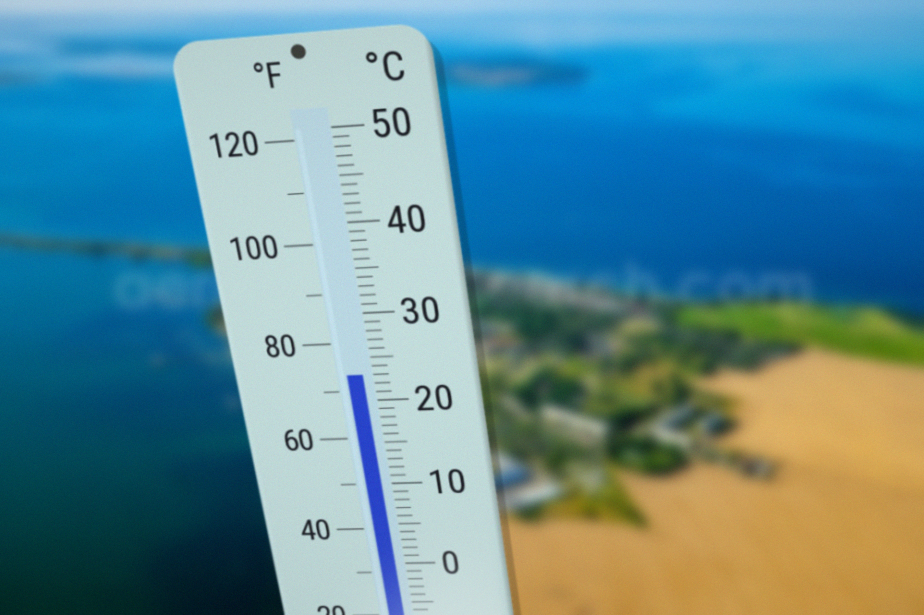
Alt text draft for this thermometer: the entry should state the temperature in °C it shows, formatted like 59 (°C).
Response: 23 (°C)
